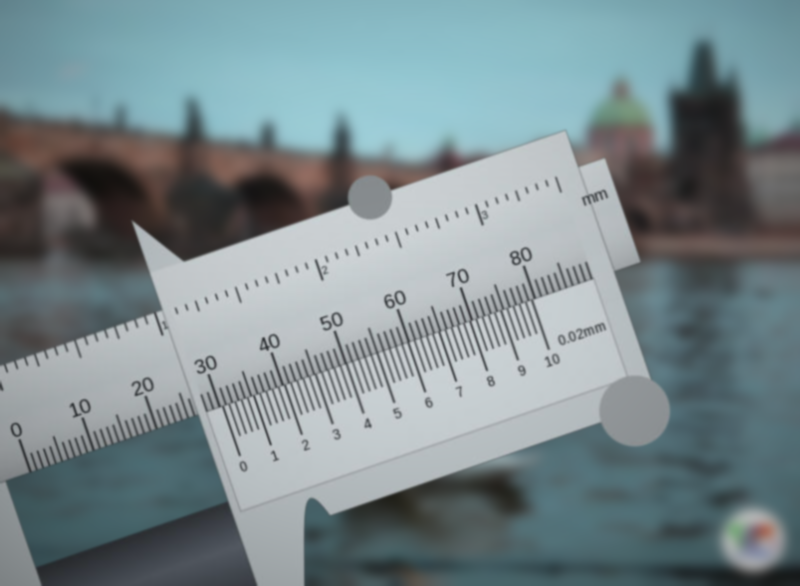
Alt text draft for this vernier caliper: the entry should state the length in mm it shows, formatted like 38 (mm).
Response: 30.5 (mm)
